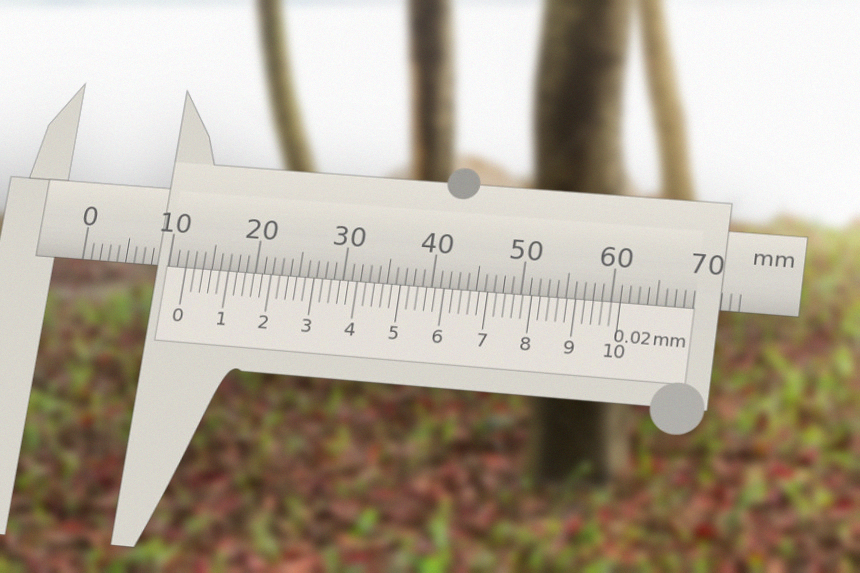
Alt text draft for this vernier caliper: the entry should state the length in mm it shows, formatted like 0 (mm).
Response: 12.0 (mm)
